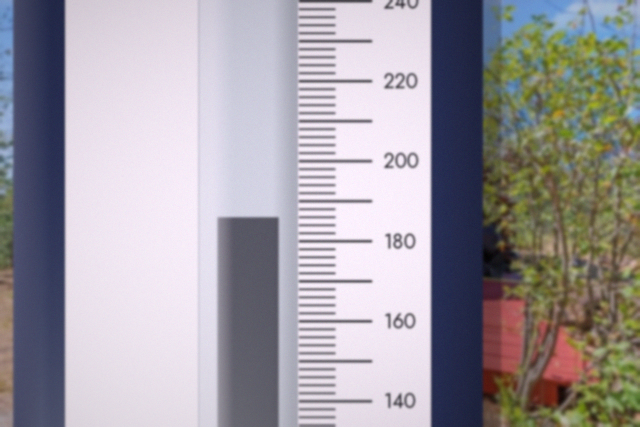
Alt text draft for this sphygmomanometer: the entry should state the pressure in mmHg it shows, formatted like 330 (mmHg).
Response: 186 (mmHg)
